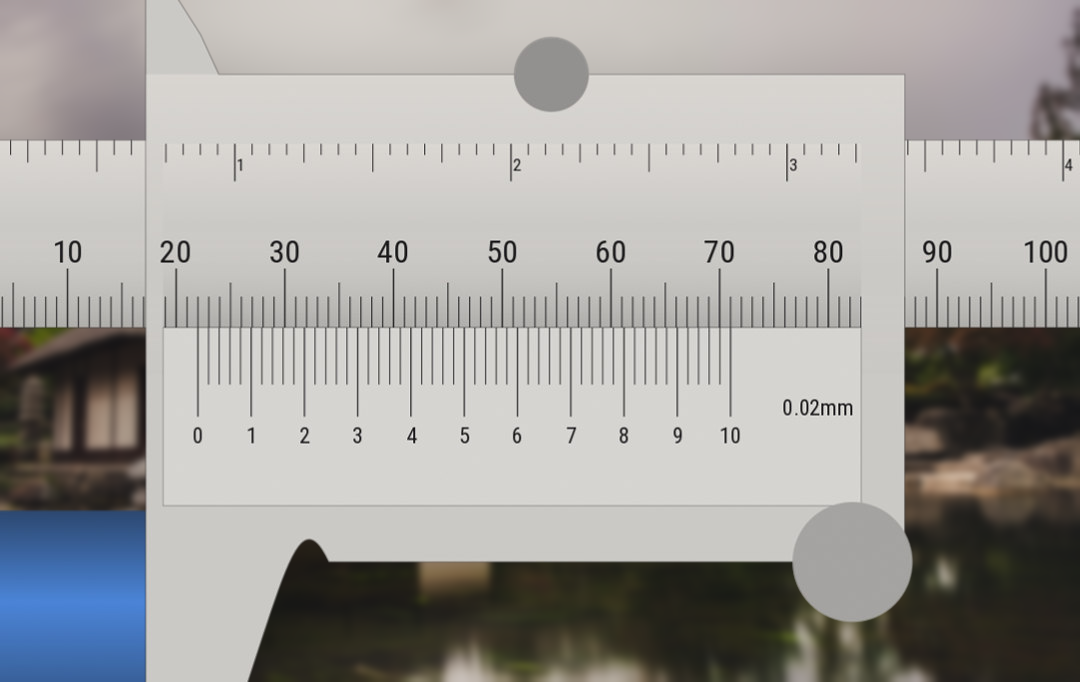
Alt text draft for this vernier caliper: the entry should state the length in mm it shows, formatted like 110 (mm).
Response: 22.0 (mm)
